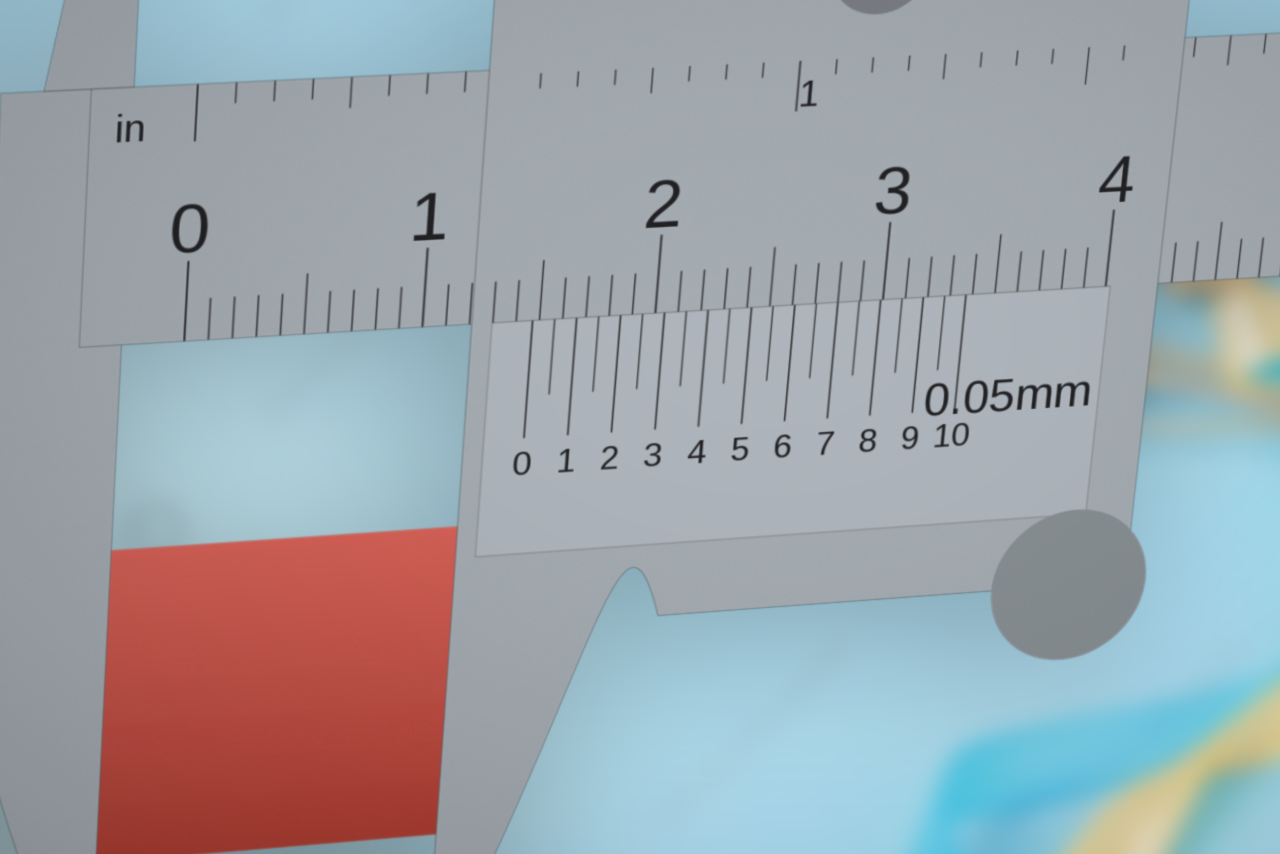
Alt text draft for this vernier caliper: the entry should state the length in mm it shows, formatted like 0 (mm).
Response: 14.7 (mm)
